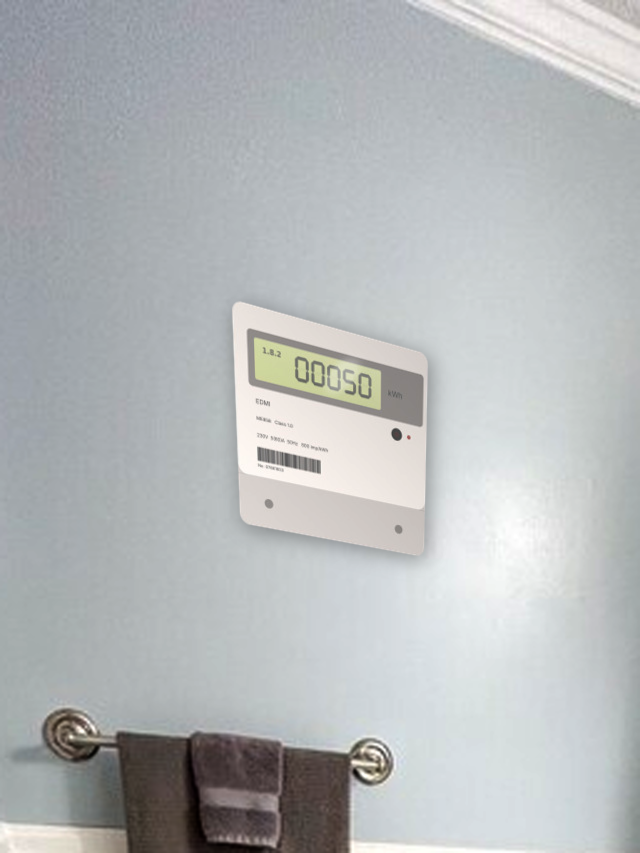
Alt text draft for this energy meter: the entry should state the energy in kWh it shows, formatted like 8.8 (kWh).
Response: 50 (kWh)
